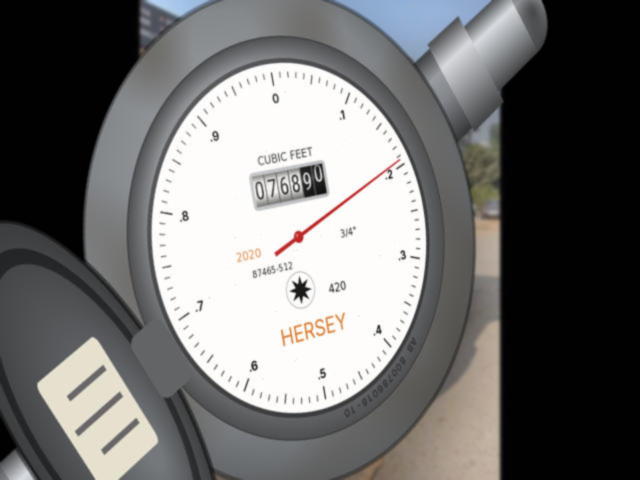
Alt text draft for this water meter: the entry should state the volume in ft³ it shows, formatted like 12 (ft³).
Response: 76890.19 (ft³)
